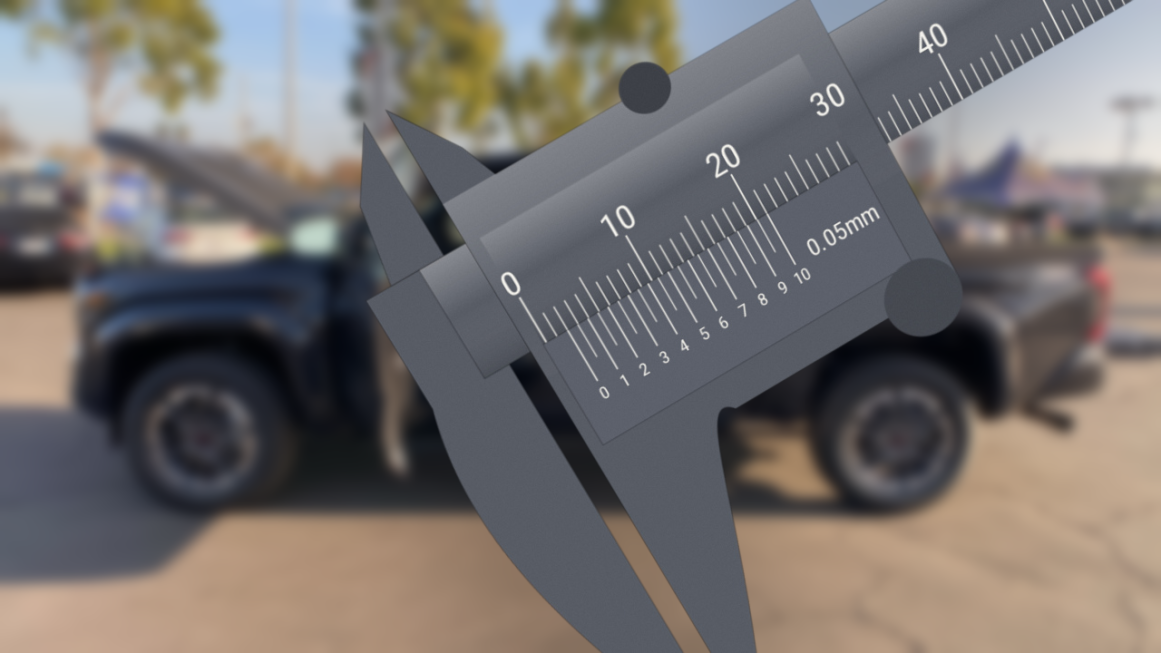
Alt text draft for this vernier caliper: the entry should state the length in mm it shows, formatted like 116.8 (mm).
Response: 2.0 (mm)
